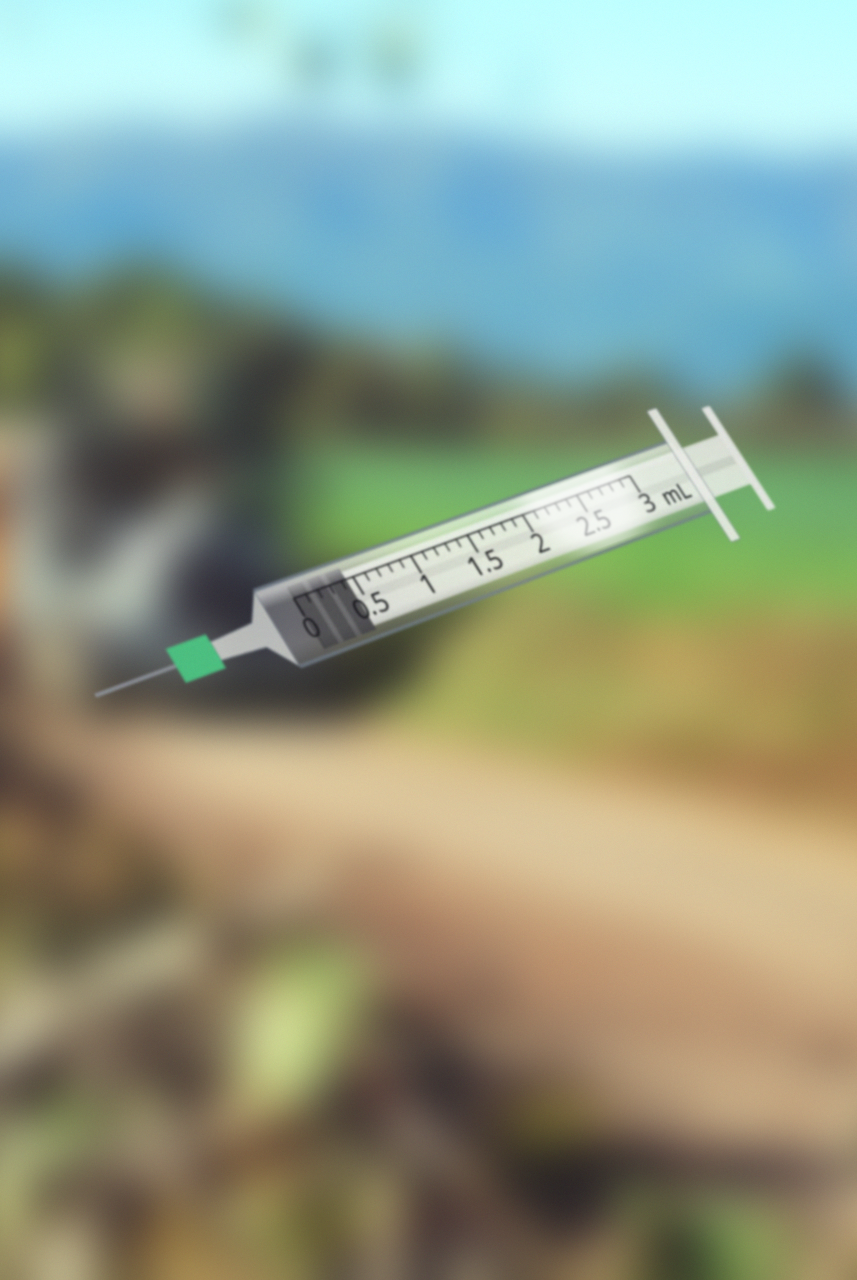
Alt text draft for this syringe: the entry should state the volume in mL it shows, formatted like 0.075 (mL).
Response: 0 (mL)
